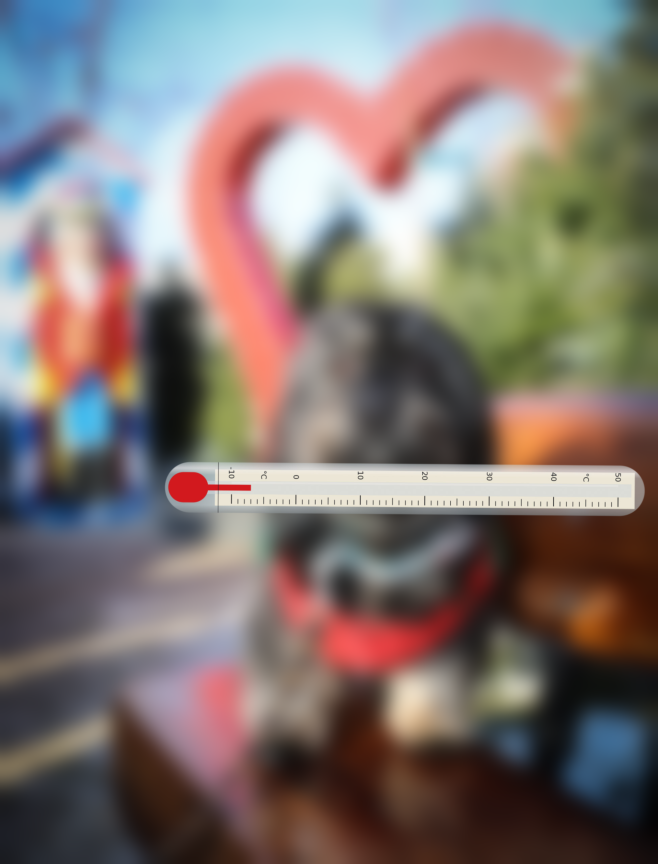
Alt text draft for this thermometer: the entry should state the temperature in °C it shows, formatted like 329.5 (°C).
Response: -7 (°C)
